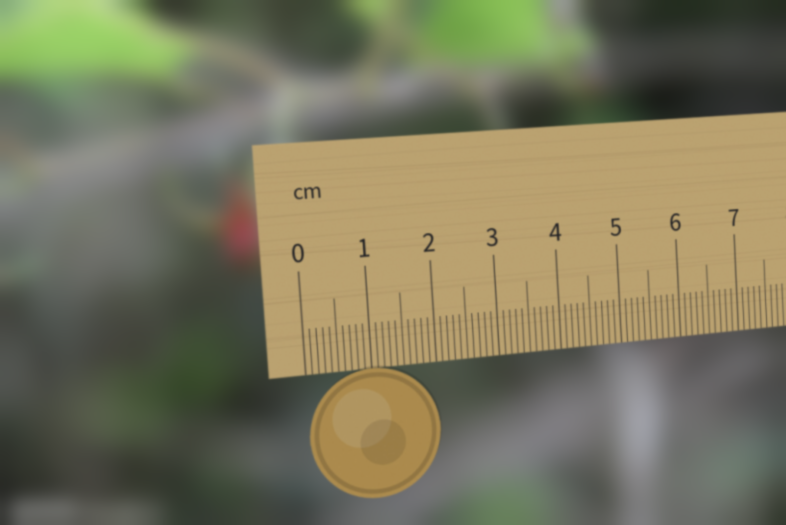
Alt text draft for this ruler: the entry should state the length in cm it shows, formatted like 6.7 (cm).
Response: 2 (cm)
